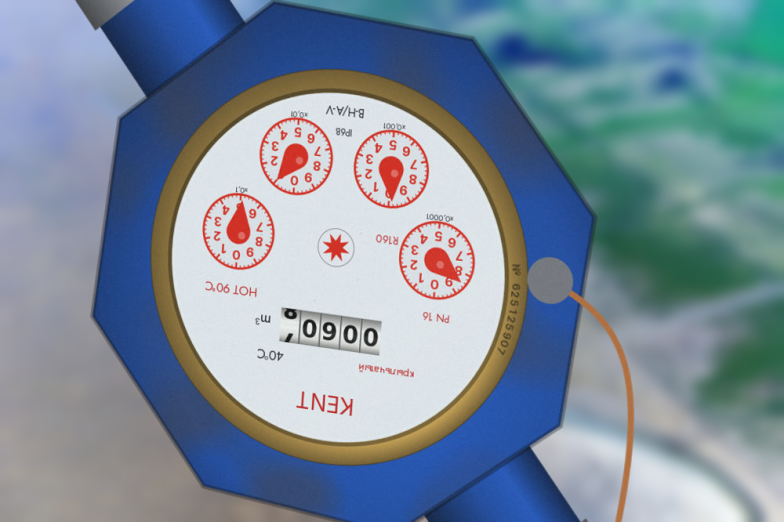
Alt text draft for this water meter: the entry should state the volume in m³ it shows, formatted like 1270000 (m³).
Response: 607.5098 (m³)
